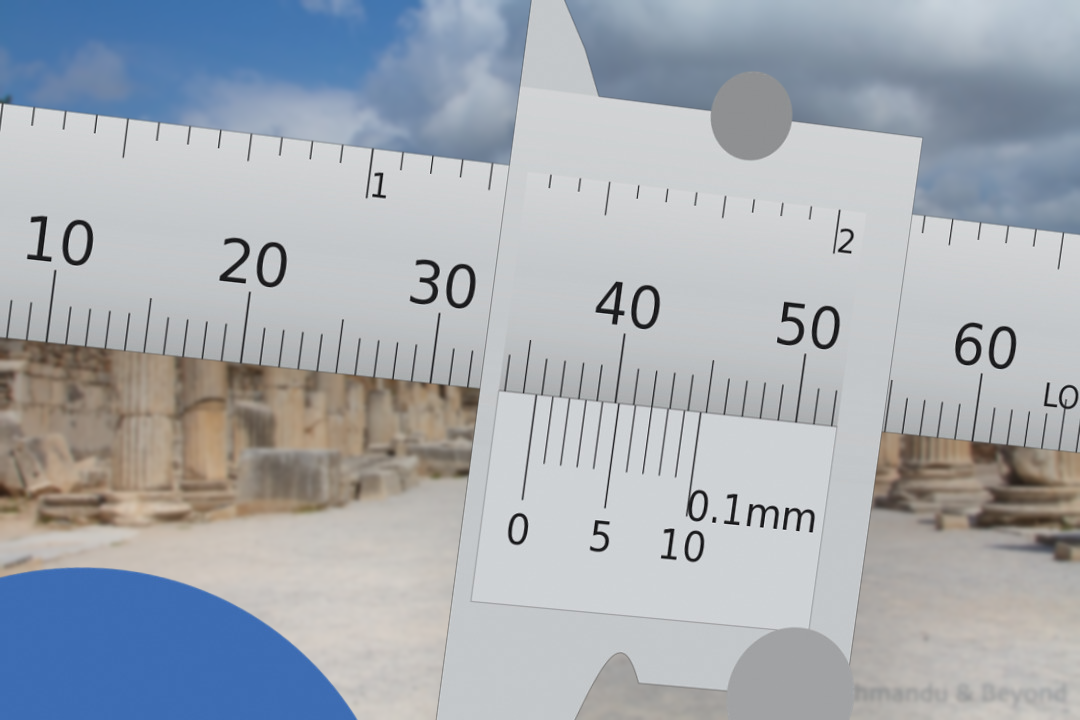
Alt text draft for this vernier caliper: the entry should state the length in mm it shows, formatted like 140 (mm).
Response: 35.7 (mm)
